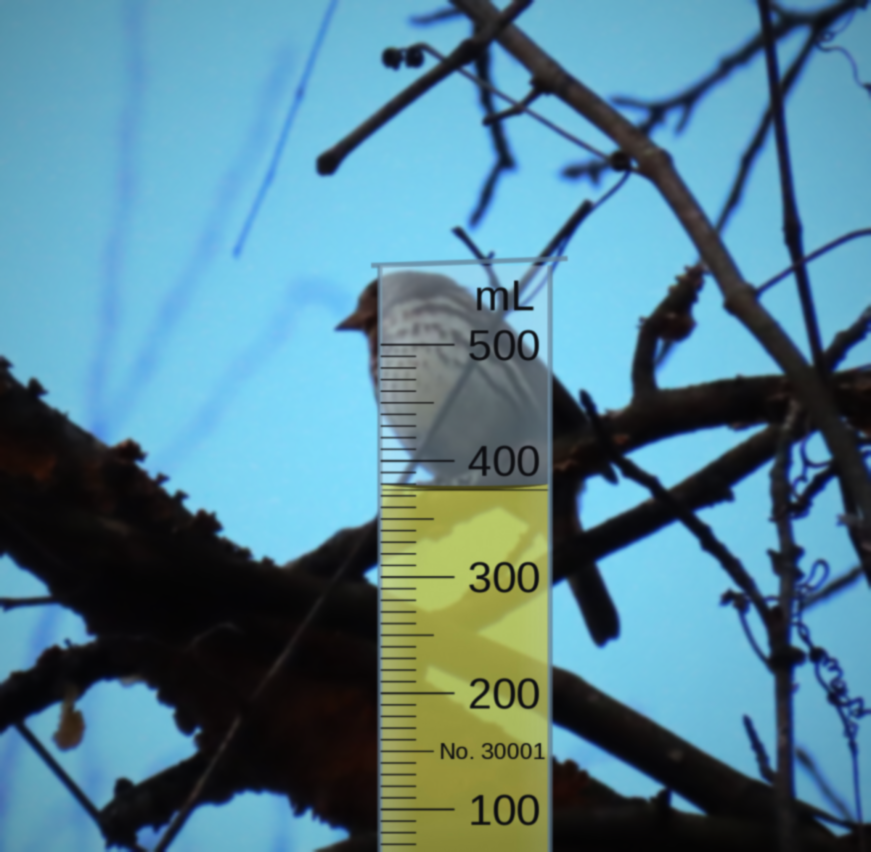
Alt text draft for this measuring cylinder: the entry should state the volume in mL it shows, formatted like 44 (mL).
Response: 375 (mL)
